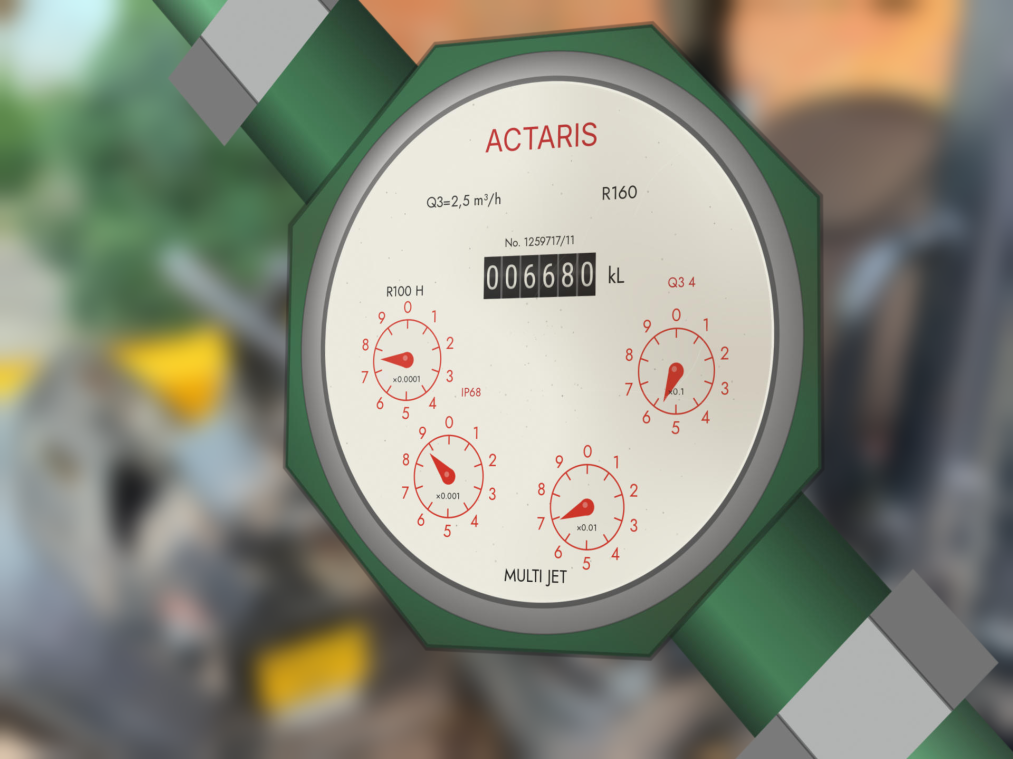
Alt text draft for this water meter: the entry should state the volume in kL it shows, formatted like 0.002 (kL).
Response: 6680.5687 (kL)
